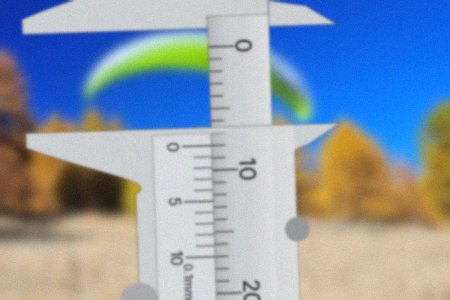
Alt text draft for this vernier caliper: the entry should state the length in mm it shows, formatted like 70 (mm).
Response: 8.0 (mm)
